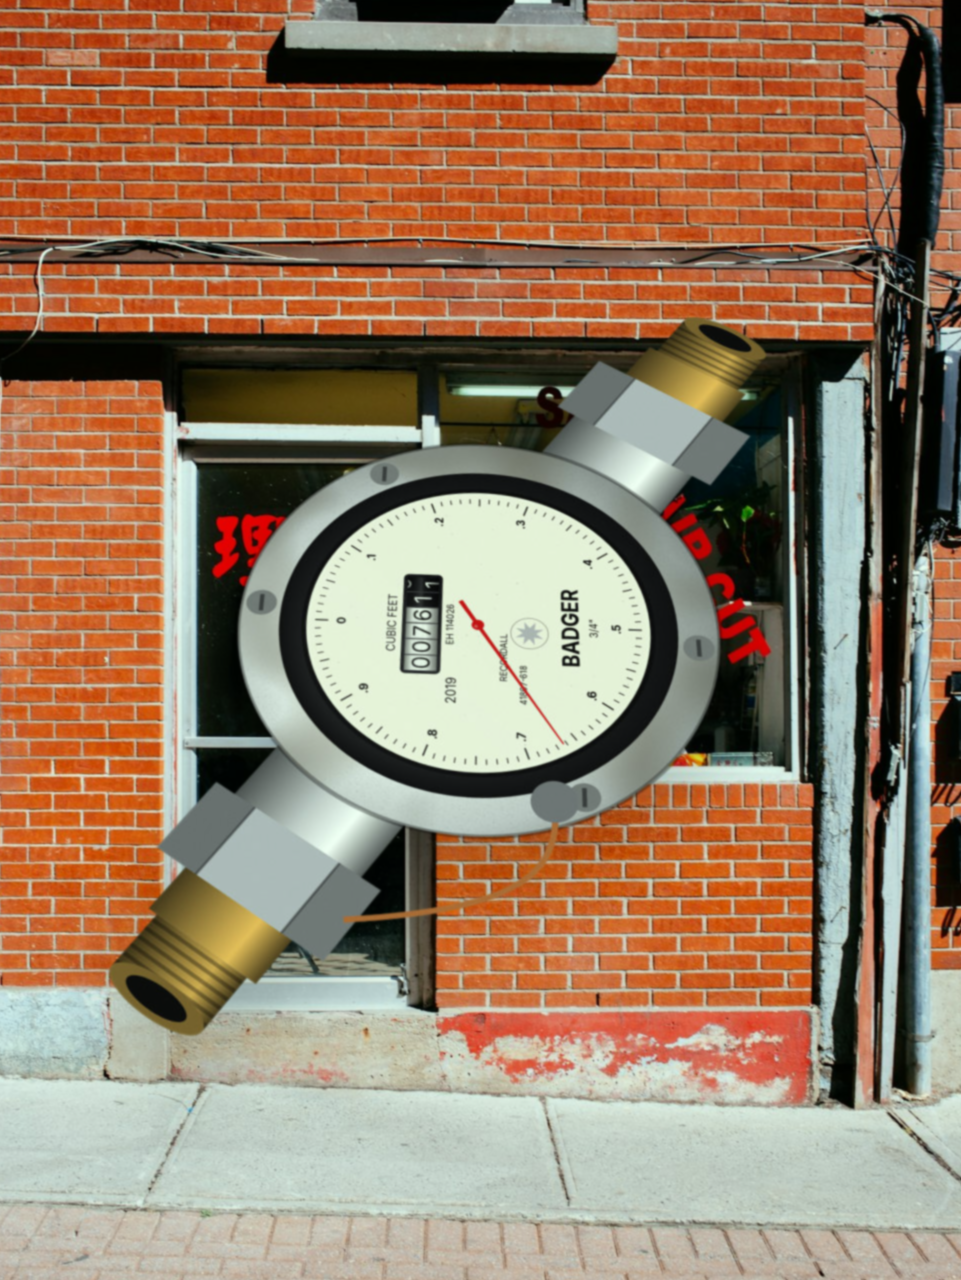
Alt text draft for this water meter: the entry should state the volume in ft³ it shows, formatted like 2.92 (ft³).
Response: 7610.66 (ft³)
